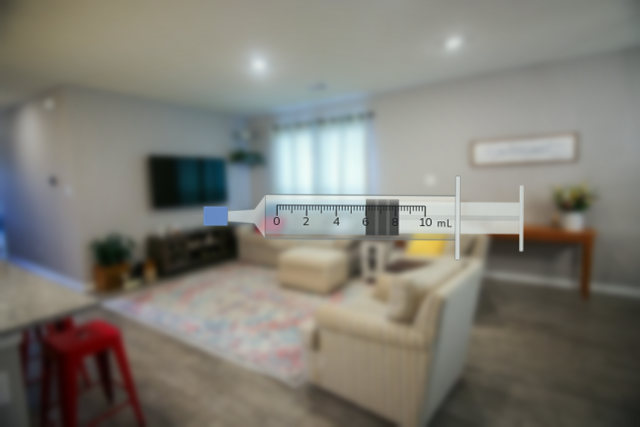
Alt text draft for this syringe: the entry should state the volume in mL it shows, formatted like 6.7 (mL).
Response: 6 (mL)
